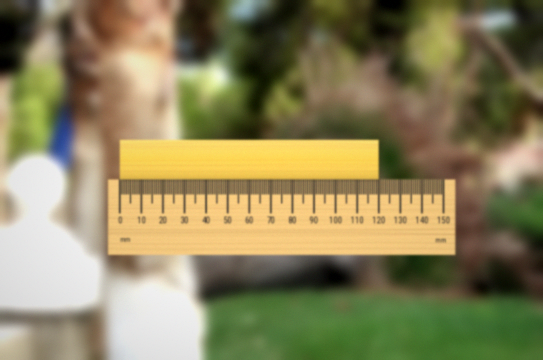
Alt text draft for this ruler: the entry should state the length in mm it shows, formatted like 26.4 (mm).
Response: 120 (mm)
